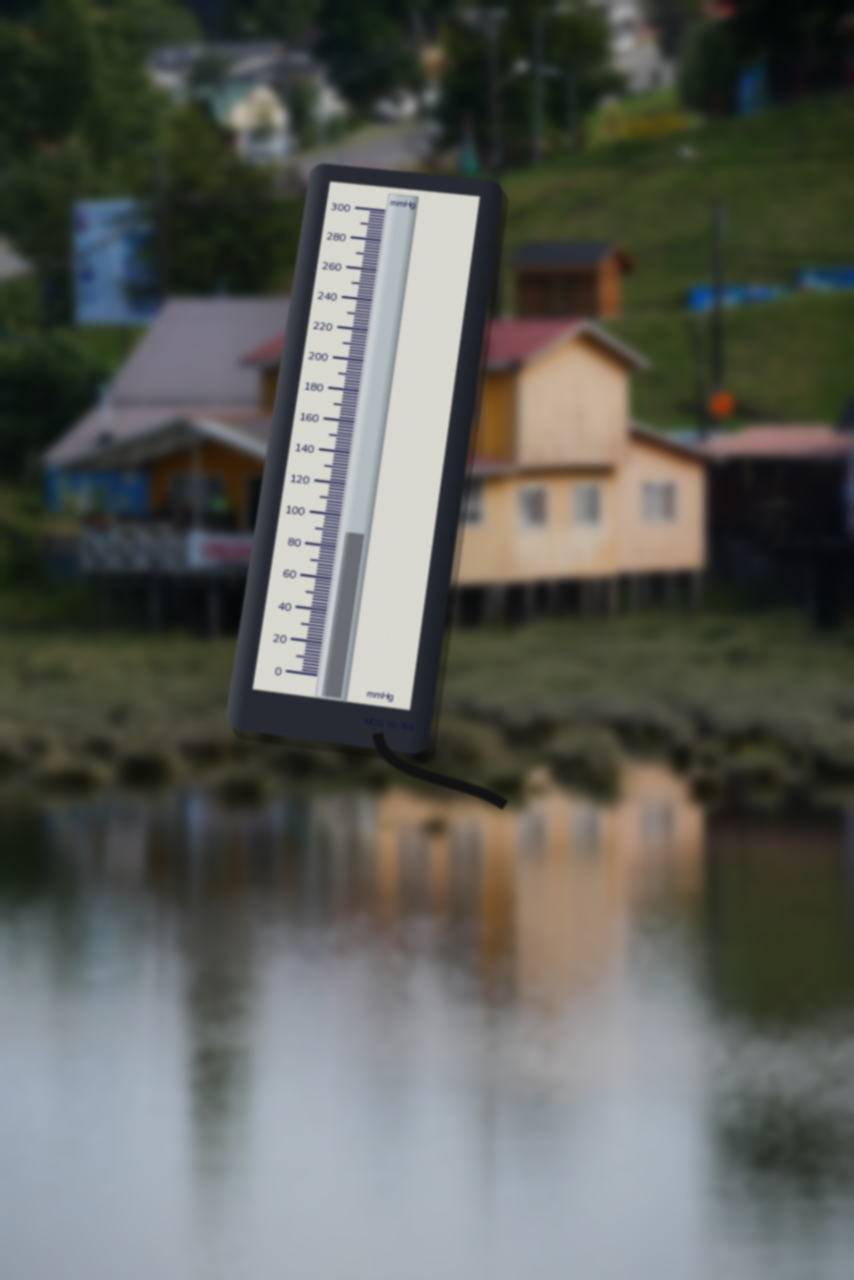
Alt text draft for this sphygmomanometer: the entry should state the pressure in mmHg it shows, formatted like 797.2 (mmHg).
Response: 90 (mmHg)
